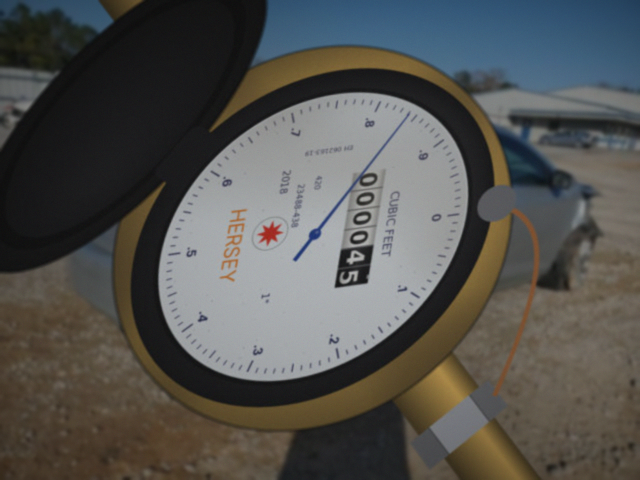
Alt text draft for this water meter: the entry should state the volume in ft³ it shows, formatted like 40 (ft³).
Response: 44.84 (ft³)
